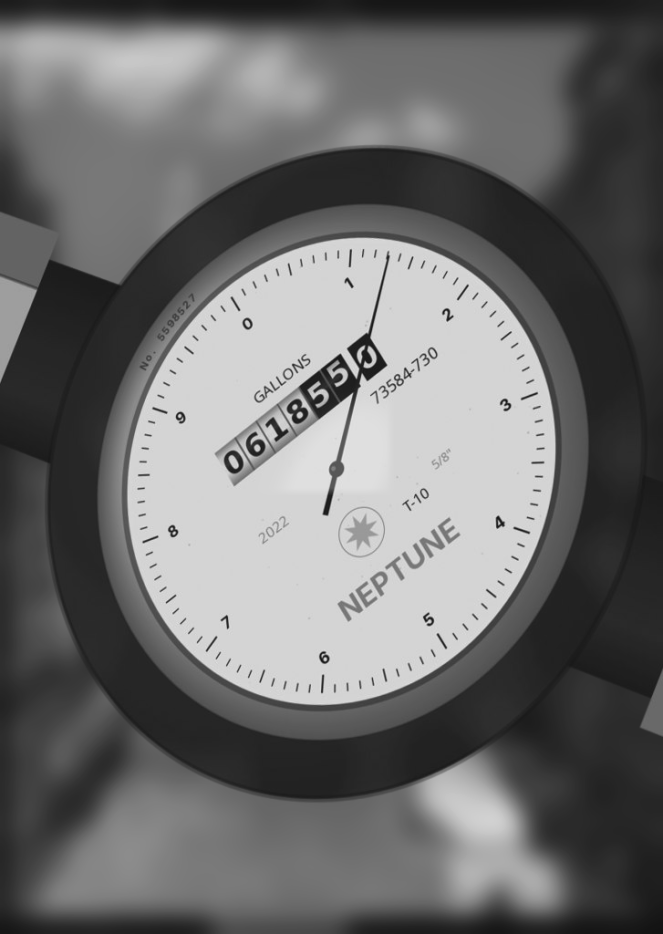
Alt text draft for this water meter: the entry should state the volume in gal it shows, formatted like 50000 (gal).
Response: 618551.3 (gal)
